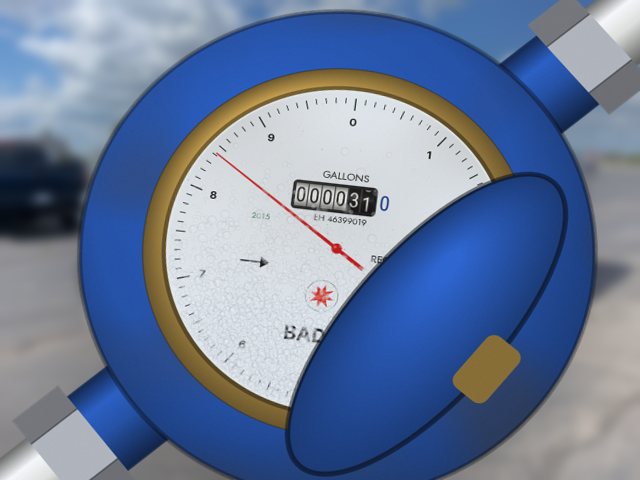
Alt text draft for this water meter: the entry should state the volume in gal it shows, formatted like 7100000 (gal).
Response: 308.4 (gal)
